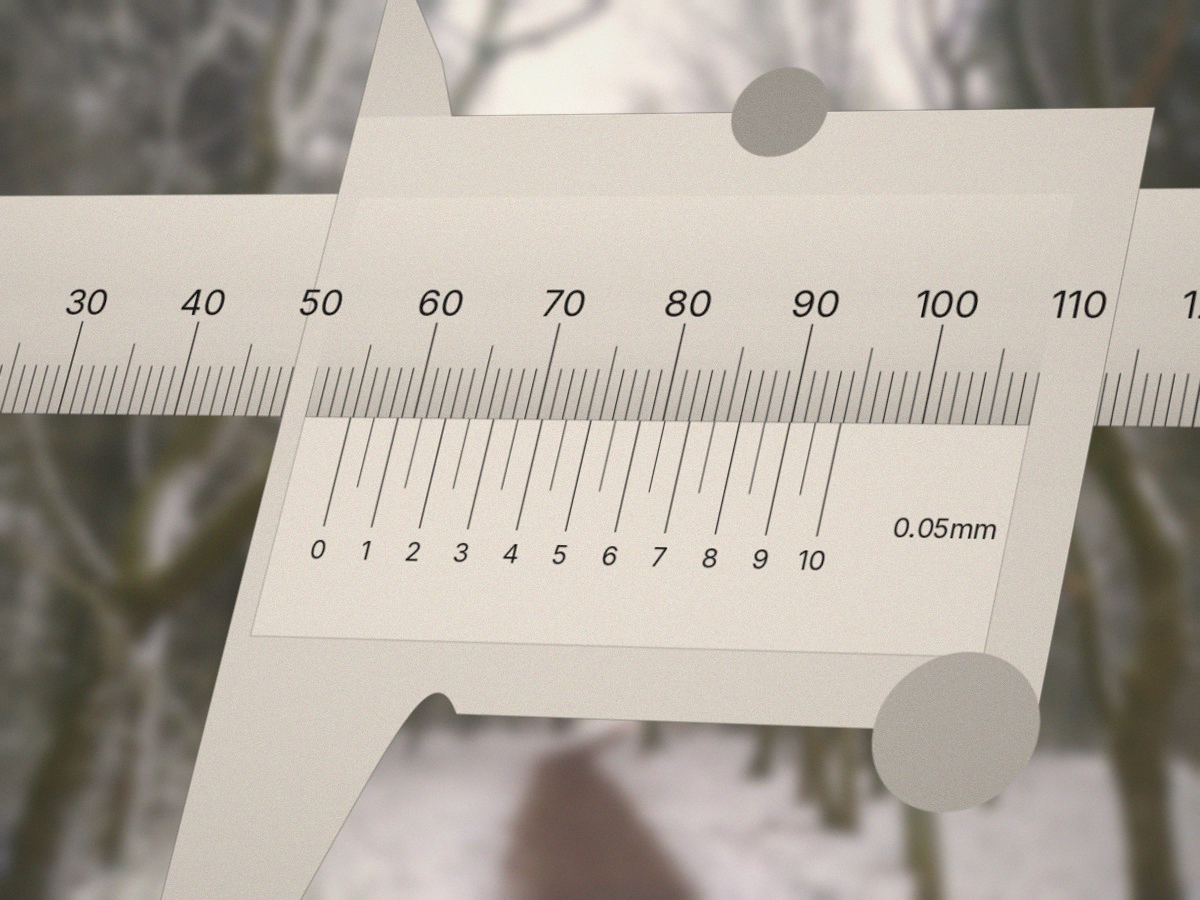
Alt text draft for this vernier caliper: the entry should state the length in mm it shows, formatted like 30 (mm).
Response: 54.8 (mm)
